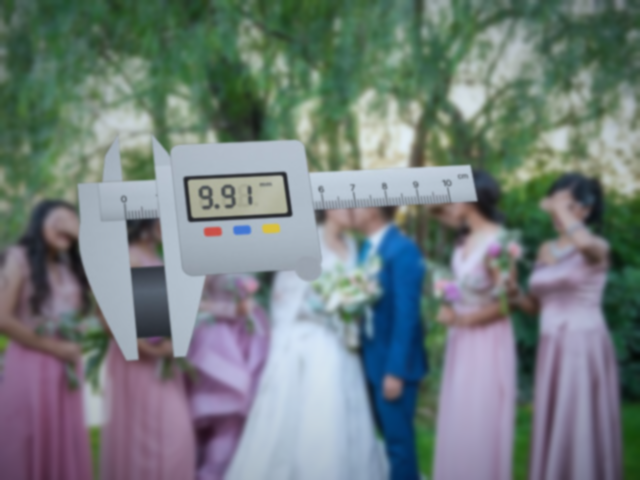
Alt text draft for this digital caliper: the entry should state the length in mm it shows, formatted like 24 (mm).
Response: 9.91 (mm)
